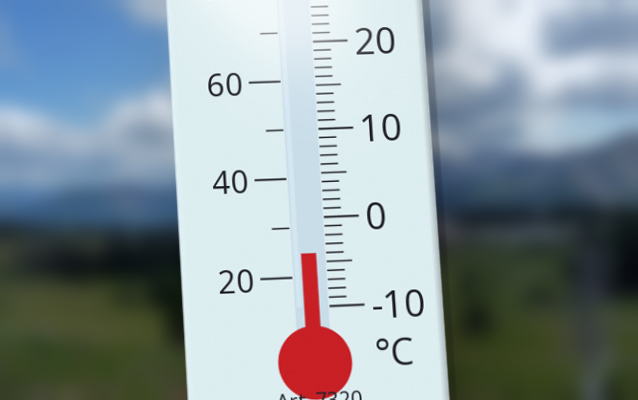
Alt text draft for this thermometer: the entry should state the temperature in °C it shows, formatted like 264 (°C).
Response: -4 (°C)
